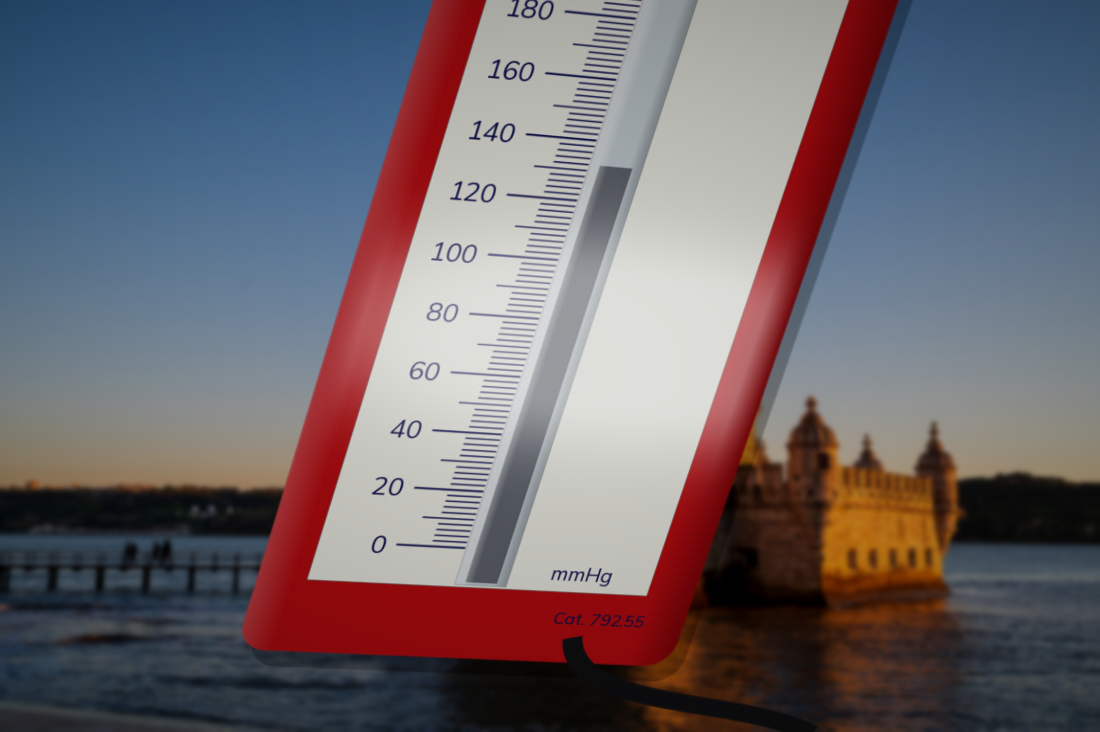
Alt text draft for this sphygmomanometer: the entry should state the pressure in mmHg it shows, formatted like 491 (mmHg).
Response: 132 (mmHg)
